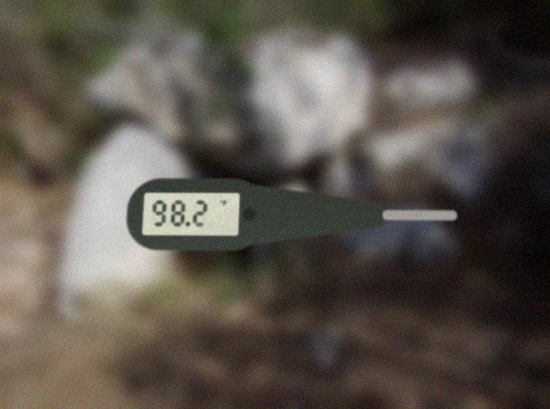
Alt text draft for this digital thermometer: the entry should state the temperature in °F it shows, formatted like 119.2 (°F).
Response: 98.2 (°F)
